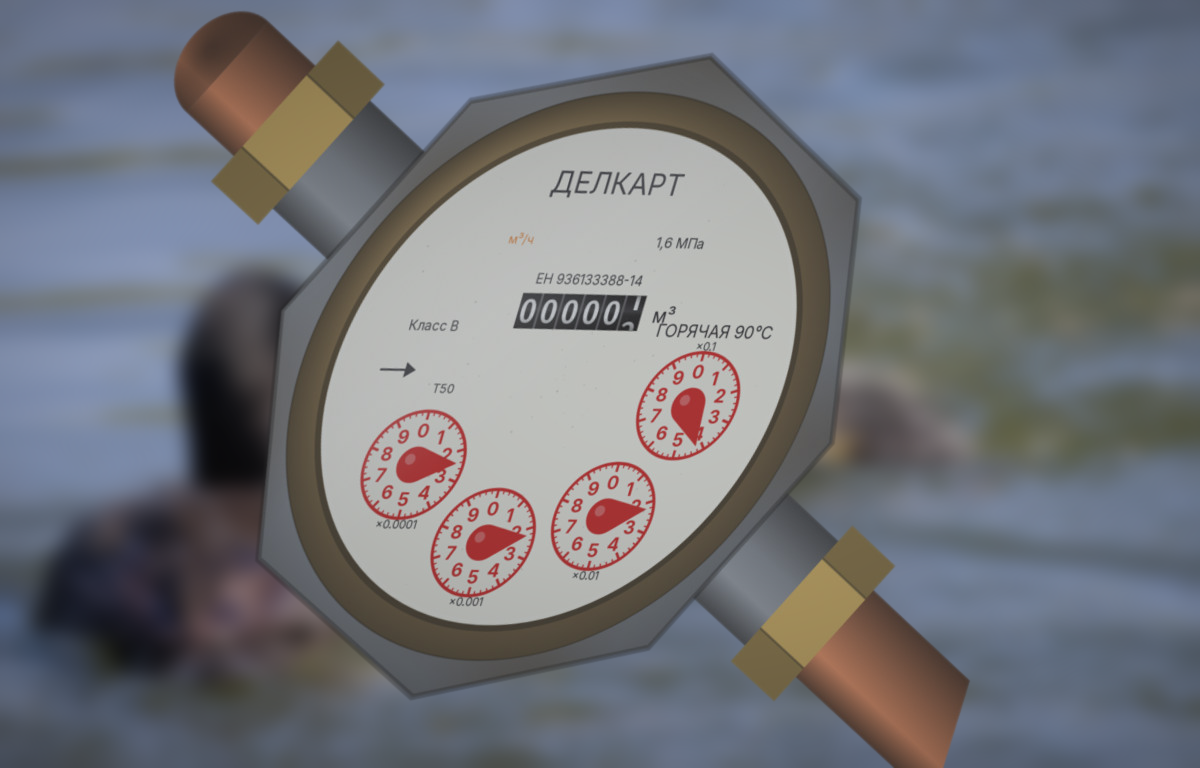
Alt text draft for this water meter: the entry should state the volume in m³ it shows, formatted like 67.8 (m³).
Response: 1.4222 (m³)
